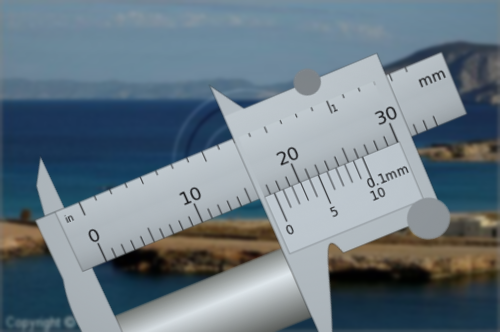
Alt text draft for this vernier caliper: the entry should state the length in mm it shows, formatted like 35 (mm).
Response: 17.4 (mm)
